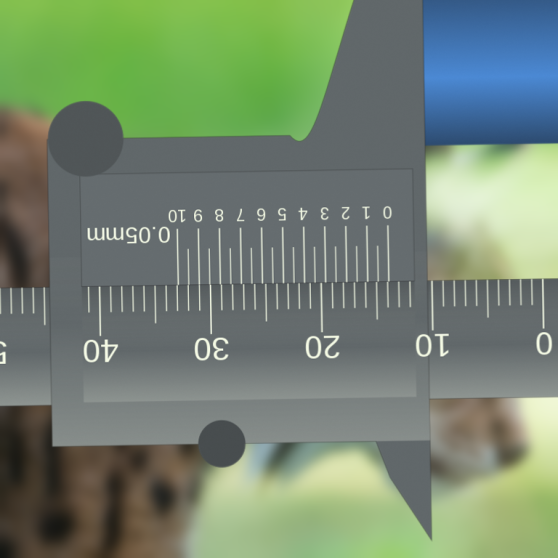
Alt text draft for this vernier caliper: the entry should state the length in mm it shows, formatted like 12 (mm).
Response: 13.9 (mm)
